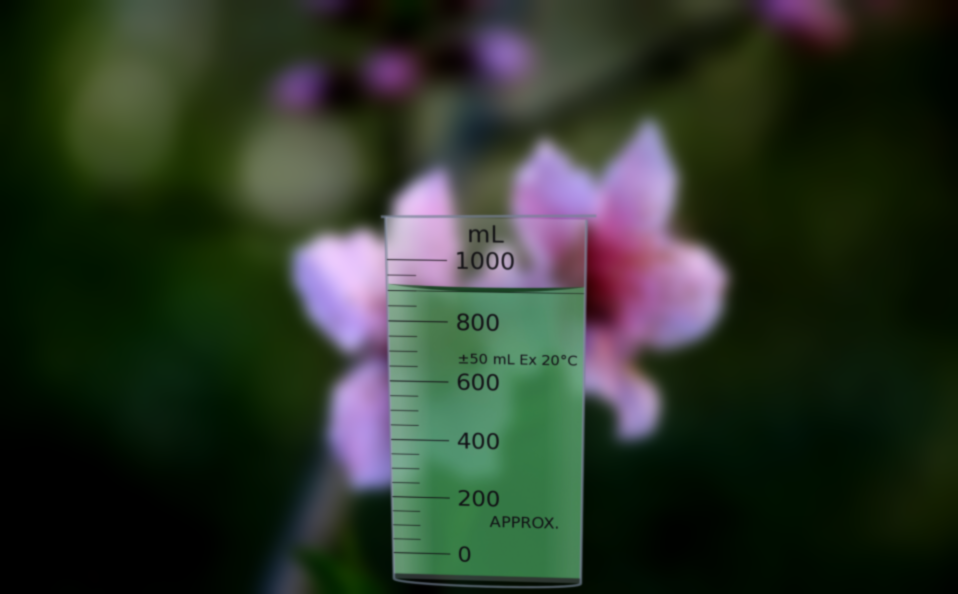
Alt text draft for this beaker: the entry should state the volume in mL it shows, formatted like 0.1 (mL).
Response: 900 (mL)
